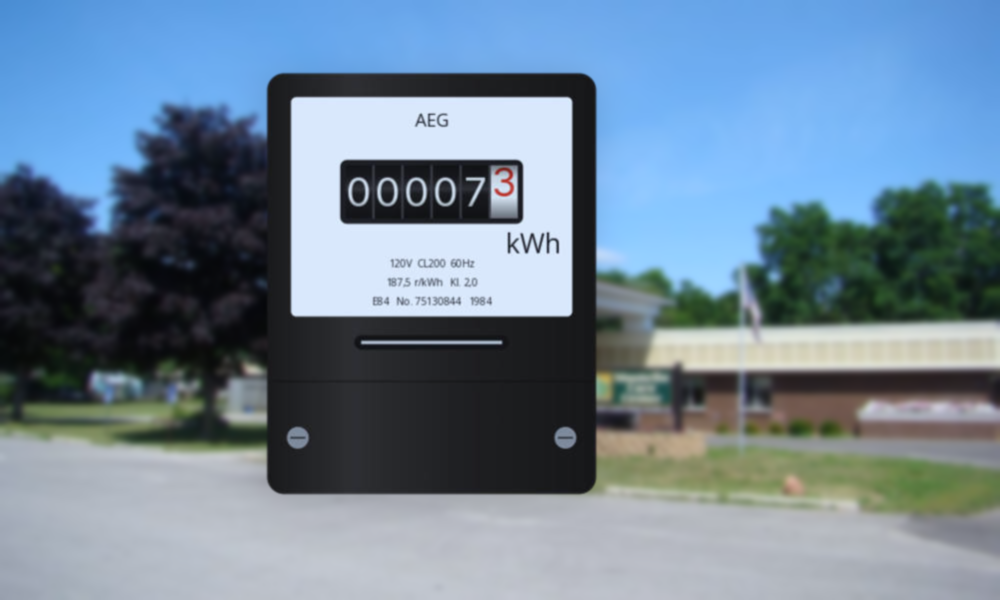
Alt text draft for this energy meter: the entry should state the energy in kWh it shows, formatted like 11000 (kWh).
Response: 7.3 (kWh)
